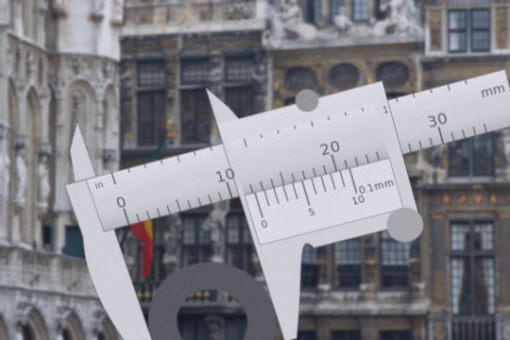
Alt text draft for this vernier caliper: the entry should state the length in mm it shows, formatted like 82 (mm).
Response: 12.2 (mm)
